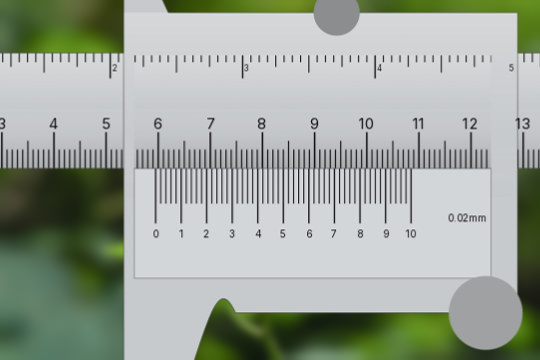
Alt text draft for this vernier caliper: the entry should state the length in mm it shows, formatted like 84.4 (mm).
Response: 59.5 (mm)
